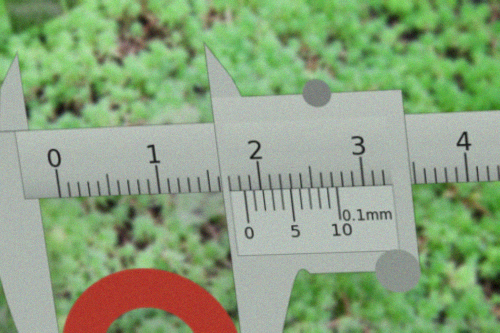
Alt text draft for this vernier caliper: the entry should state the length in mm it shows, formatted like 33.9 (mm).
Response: 18.4 (mm)
